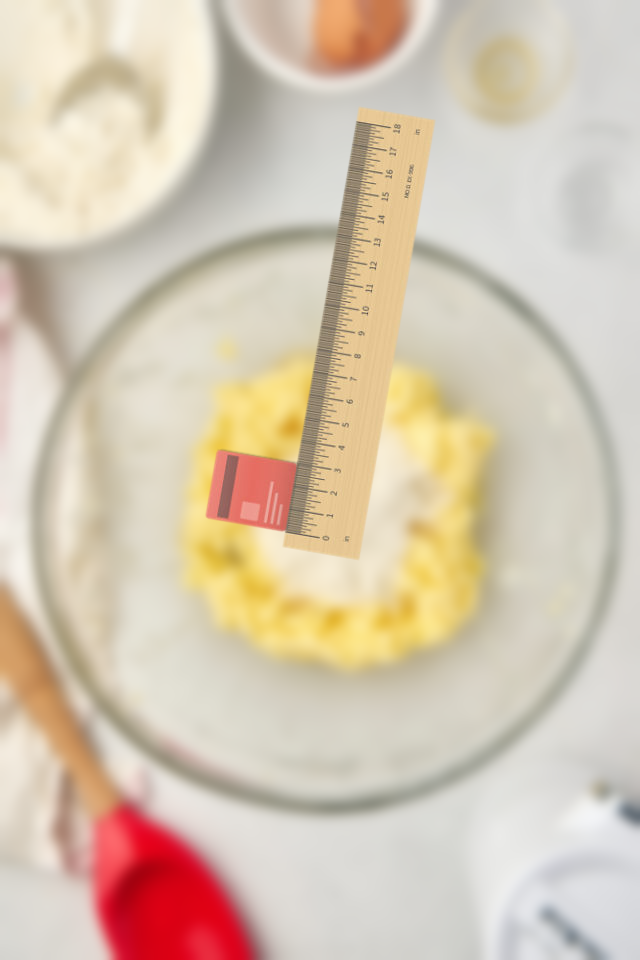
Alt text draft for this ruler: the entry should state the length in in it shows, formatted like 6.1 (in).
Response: 3 (in)
